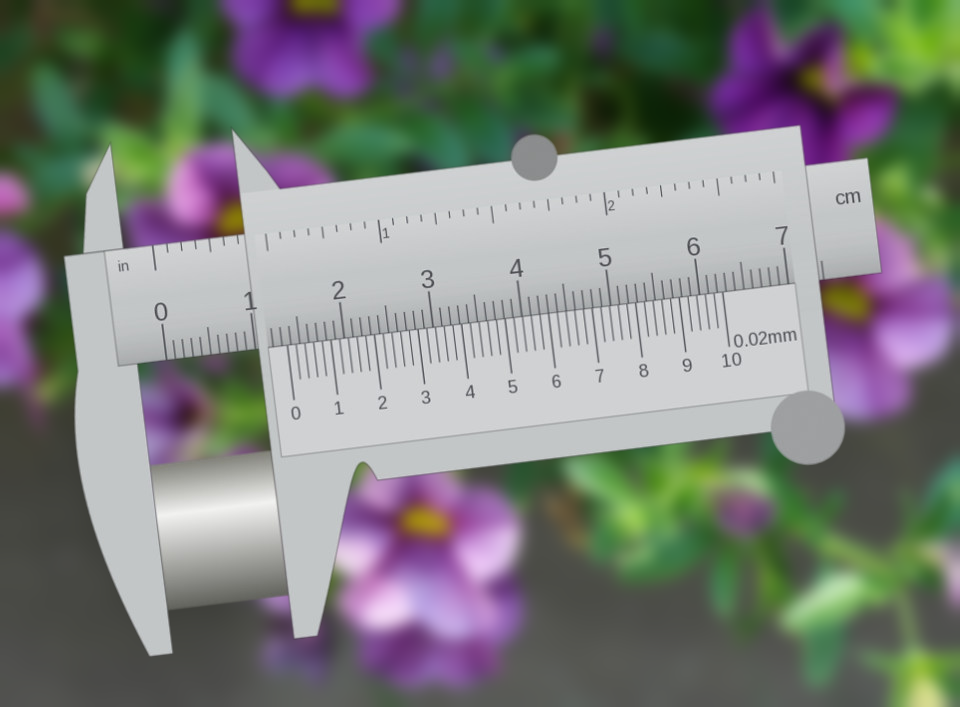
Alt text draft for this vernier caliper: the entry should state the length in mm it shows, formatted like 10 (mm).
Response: 13.6 (mm)
